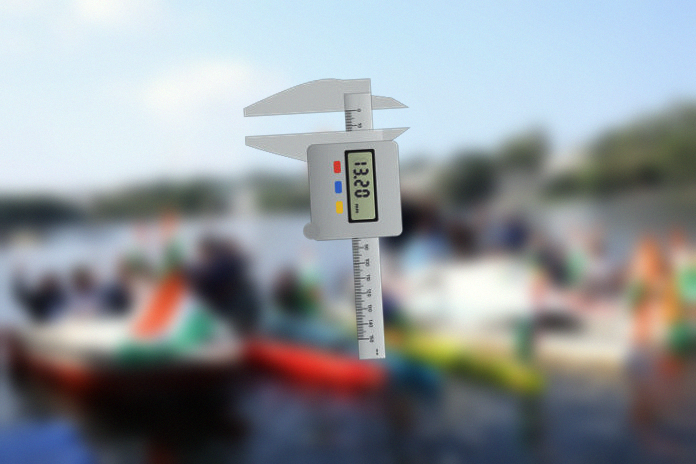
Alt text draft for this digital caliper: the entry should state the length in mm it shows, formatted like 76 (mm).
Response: 13.20 (mm)
